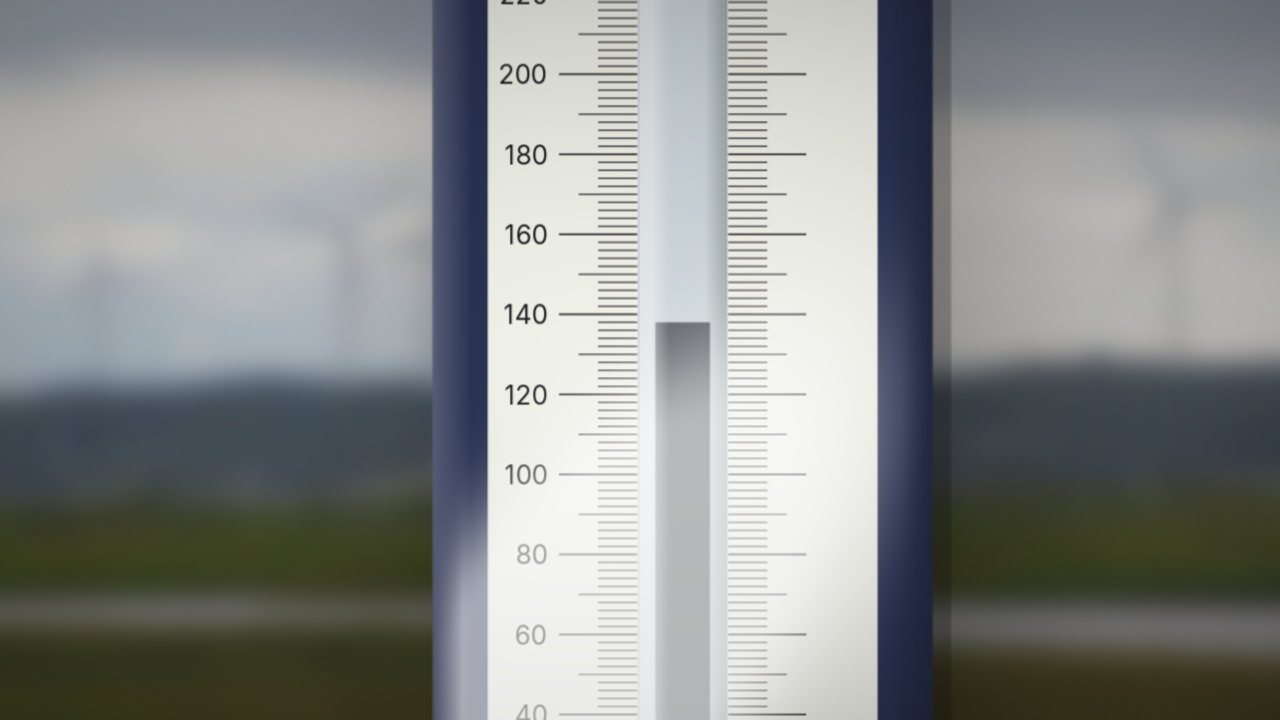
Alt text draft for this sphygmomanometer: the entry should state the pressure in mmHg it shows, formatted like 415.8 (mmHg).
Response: 138 (mmHg)
